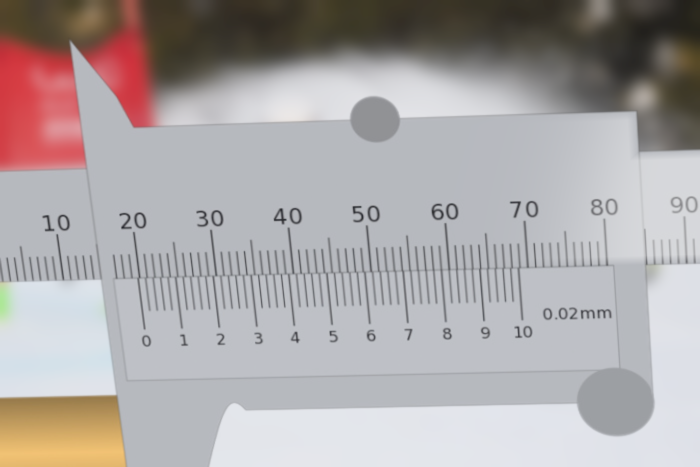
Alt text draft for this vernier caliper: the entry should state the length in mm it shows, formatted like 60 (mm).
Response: 19.8 (mm)
